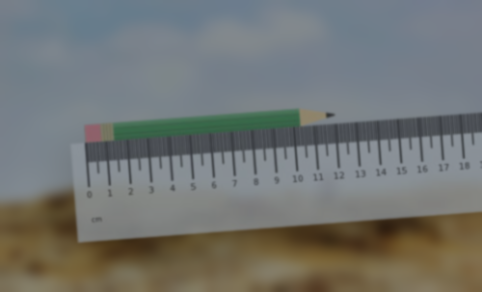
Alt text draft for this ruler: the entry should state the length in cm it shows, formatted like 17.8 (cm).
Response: 12 (cm)
